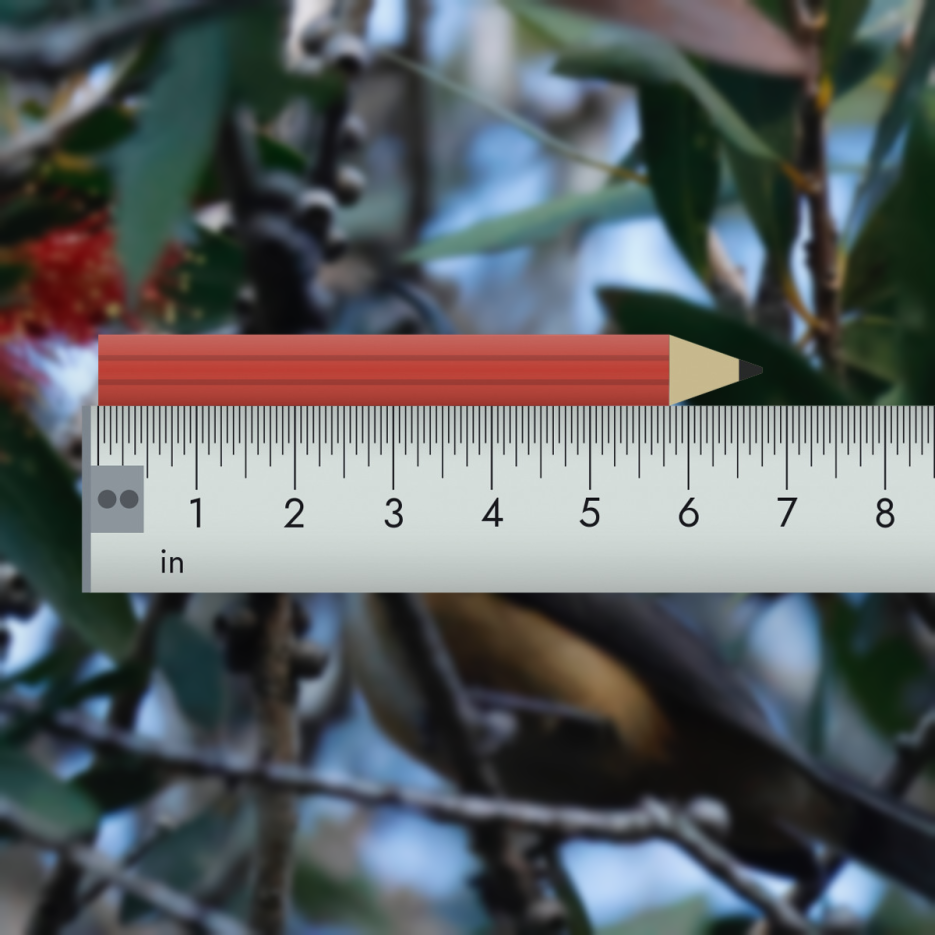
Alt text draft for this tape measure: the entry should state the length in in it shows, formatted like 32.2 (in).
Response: 6.75 (in)
